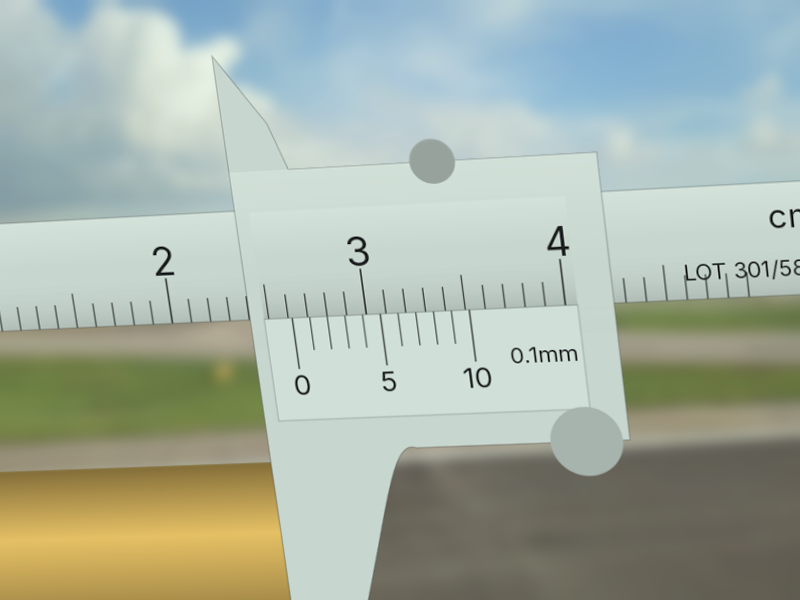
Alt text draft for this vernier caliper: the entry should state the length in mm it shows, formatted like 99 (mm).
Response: 26.2 (mm)
